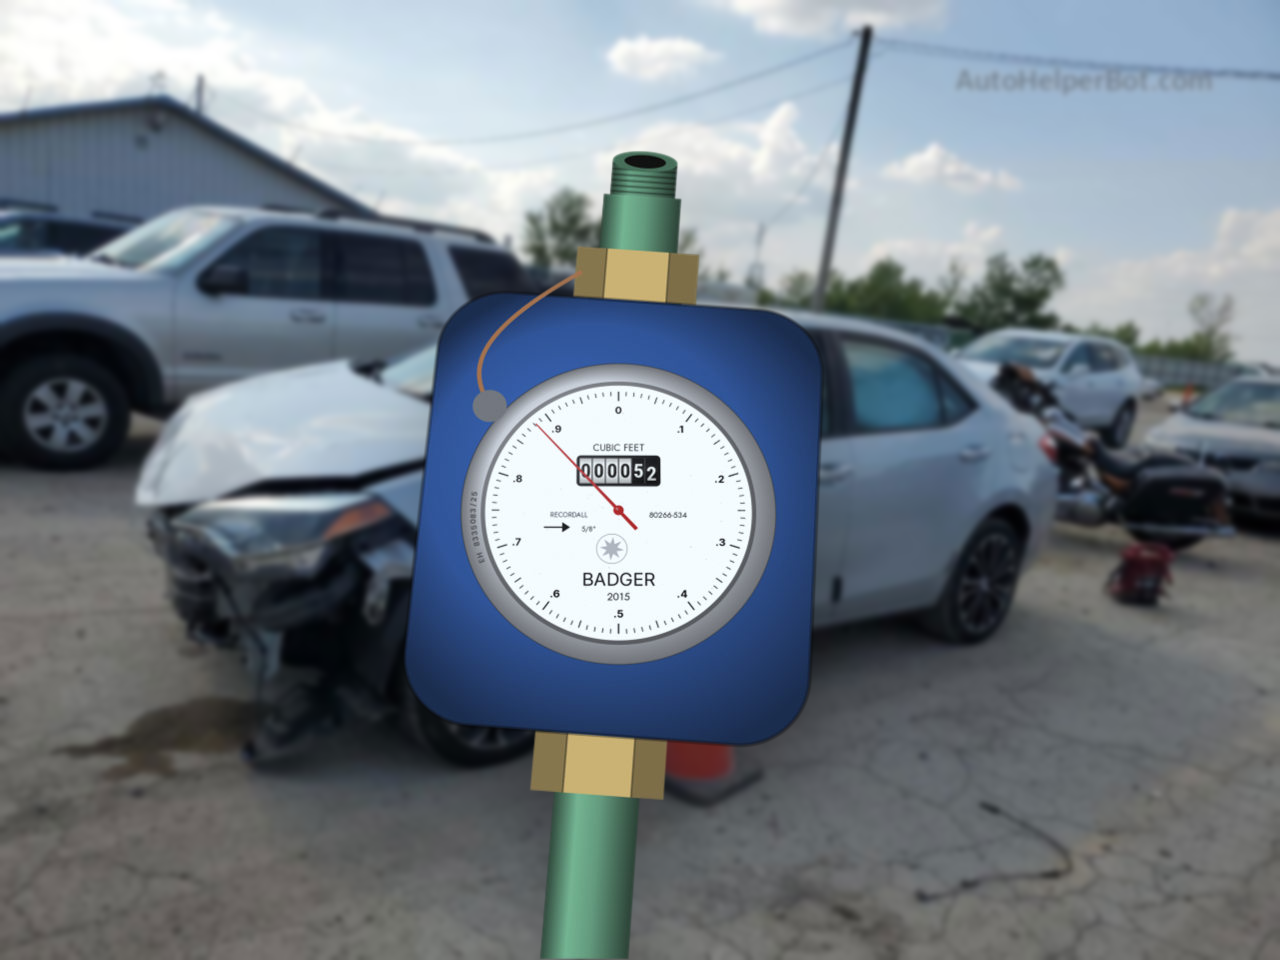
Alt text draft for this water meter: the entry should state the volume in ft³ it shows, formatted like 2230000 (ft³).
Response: 51.88 (ft³)
